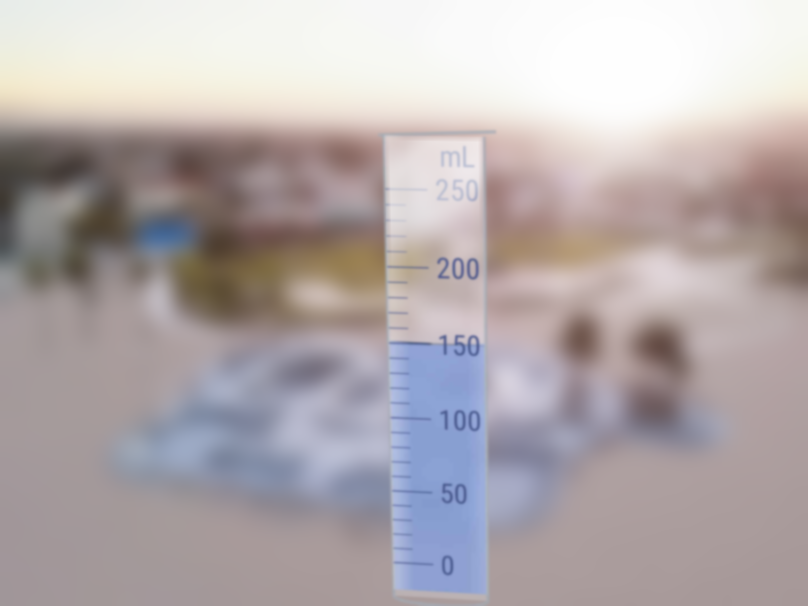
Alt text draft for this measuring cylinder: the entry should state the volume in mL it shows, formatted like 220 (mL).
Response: 150 (mL)
